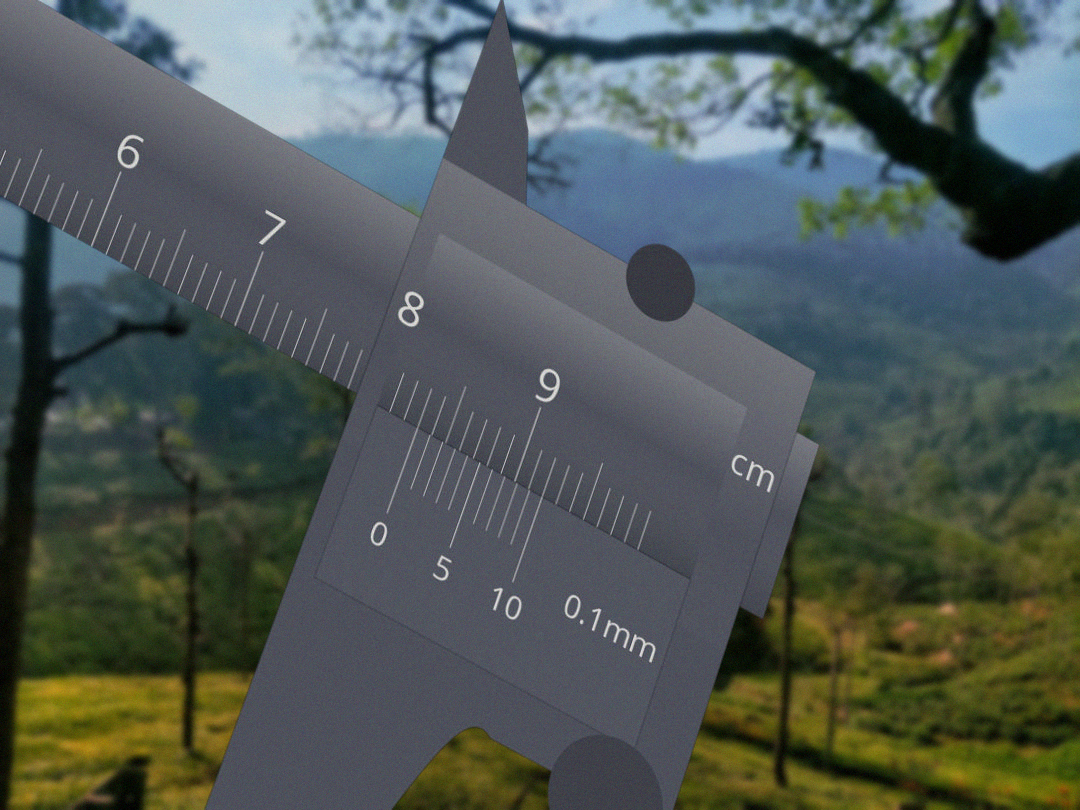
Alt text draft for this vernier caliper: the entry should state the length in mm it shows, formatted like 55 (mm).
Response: 83.0 (mm)
